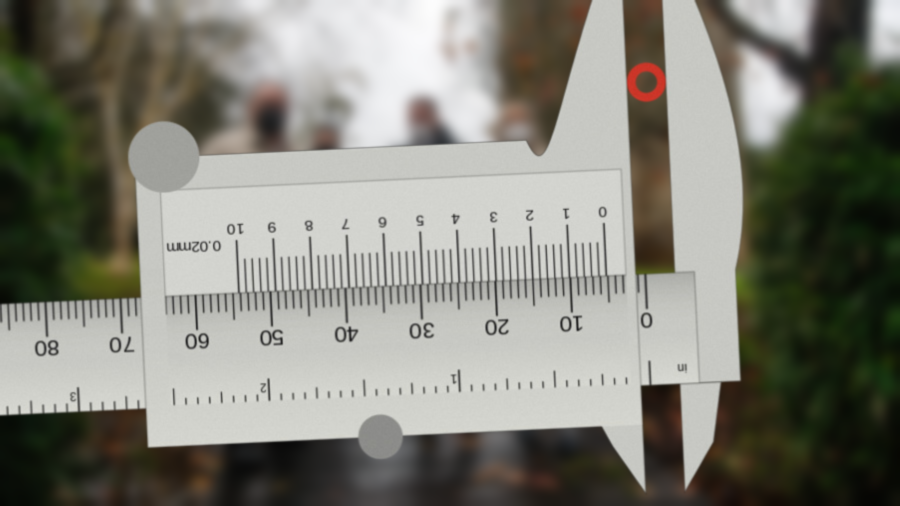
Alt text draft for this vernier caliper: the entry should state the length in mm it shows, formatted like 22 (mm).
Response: 5.2 (mm)
